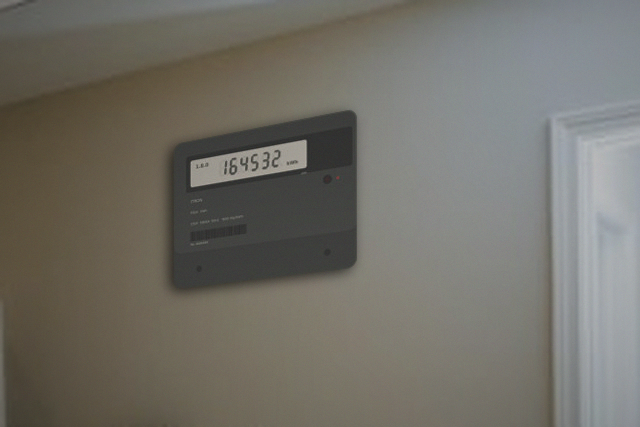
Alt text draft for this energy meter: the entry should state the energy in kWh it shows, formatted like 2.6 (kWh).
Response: 164532 (kWh)
